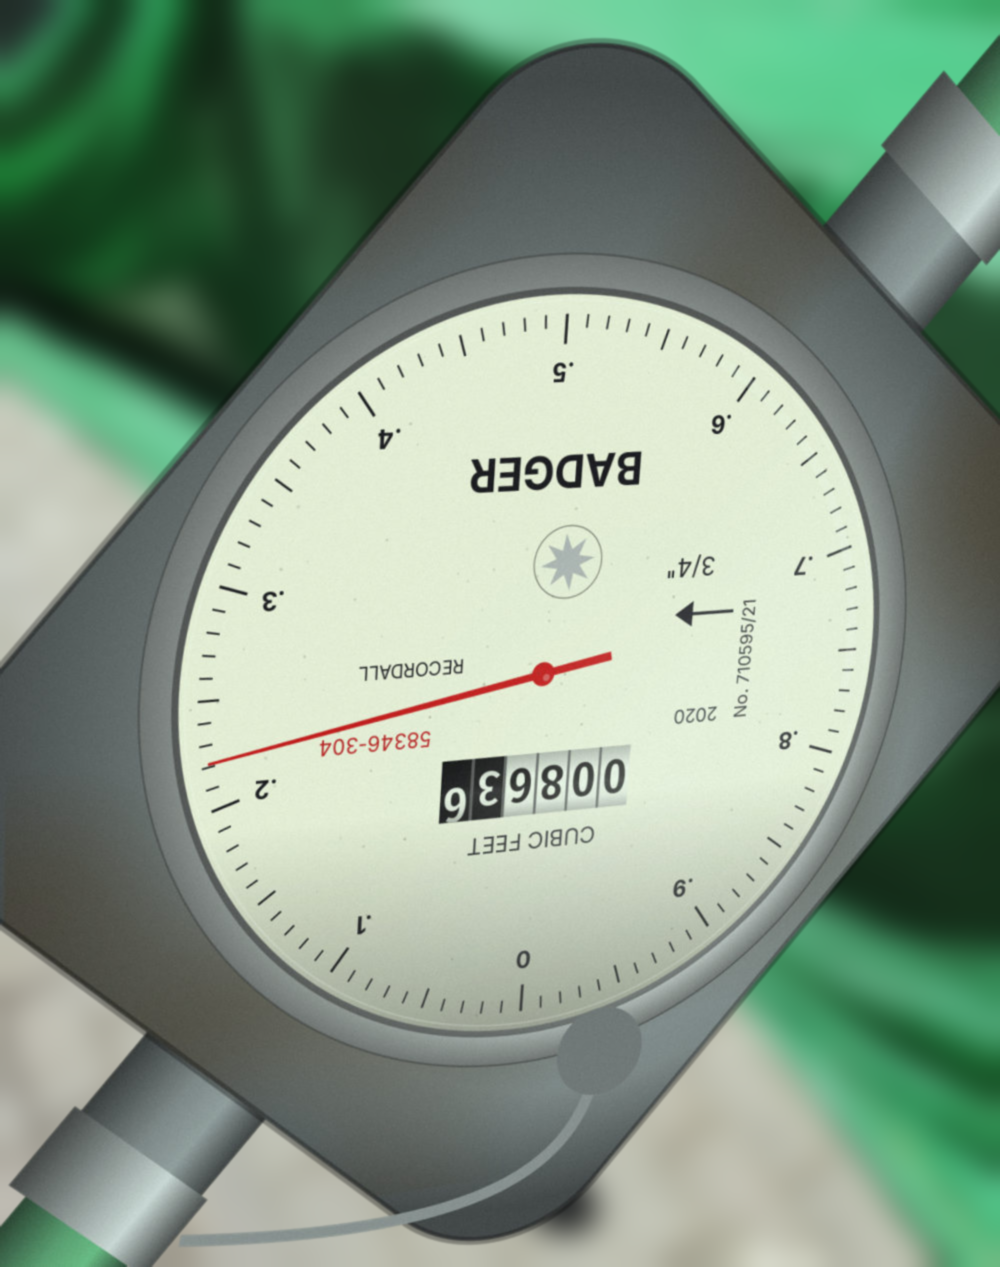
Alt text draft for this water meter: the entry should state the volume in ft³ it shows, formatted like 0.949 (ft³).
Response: 8636.22 (ft³)
